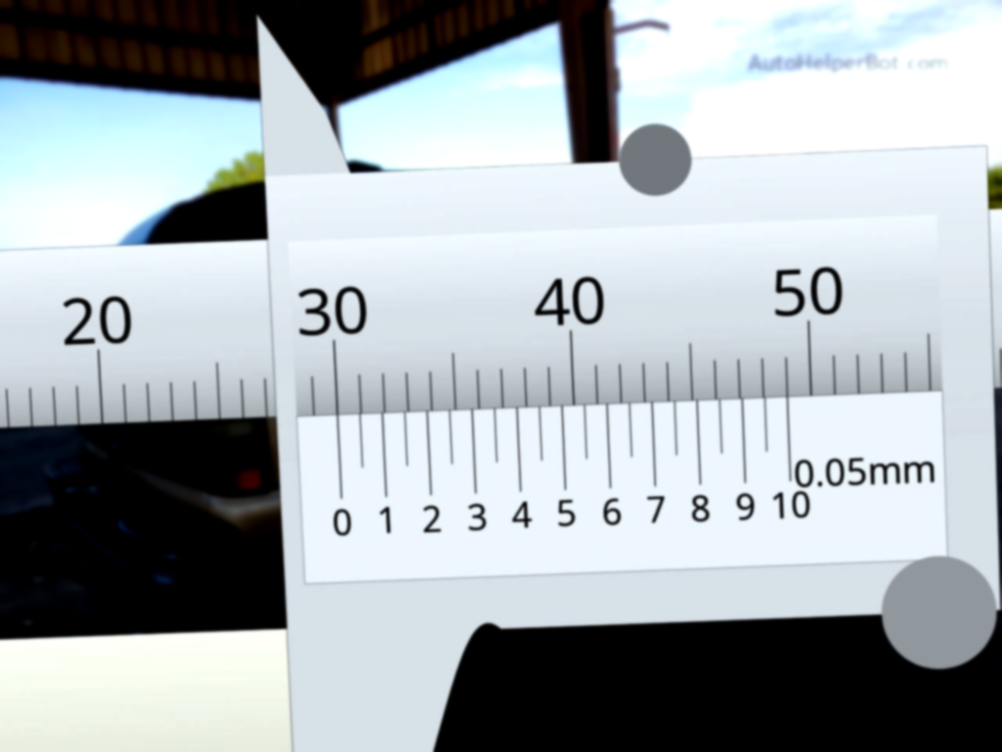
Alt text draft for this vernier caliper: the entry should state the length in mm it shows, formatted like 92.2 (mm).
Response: 30.0 (mm)
